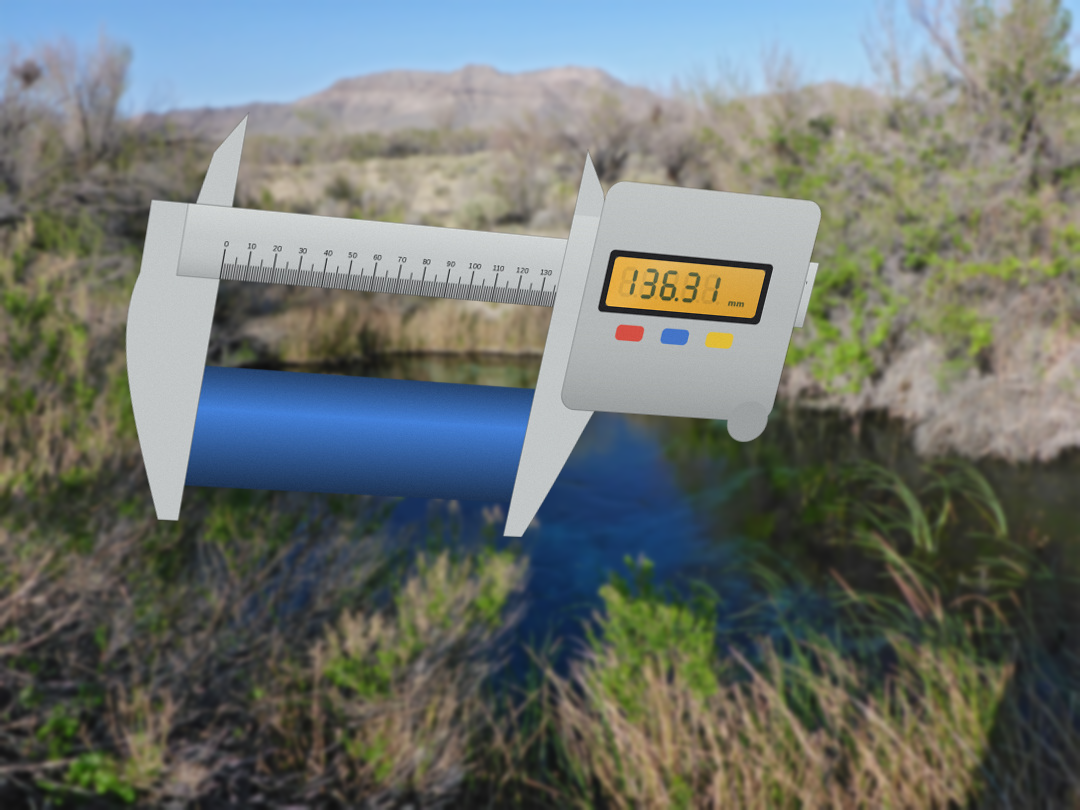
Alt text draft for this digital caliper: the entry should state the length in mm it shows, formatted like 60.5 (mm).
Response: 136.31 (mm)
